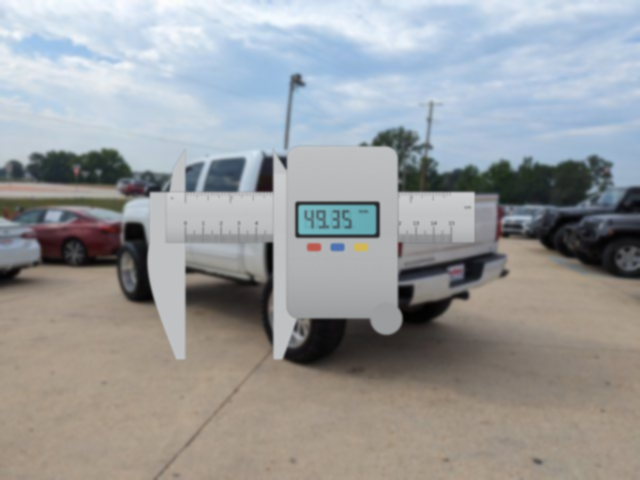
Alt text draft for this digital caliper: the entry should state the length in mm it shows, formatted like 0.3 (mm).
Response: 49.35 (mm)
